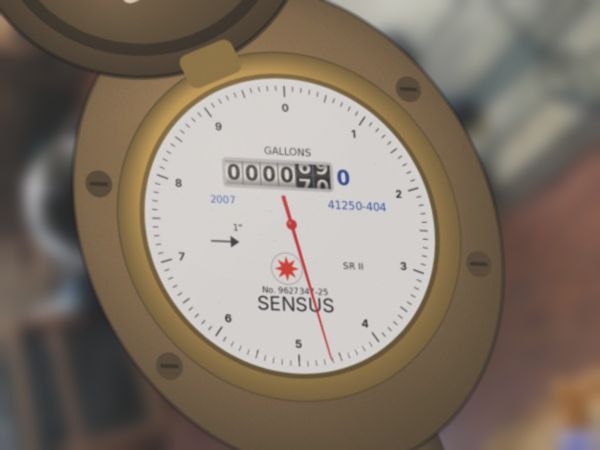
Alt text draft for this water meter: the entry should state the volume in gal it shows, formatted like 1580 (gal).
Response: 694.6 (gal)
